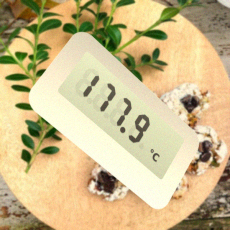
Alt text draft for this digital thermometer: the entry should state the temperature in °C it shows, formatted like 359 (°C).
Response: 177.9 (°C)
